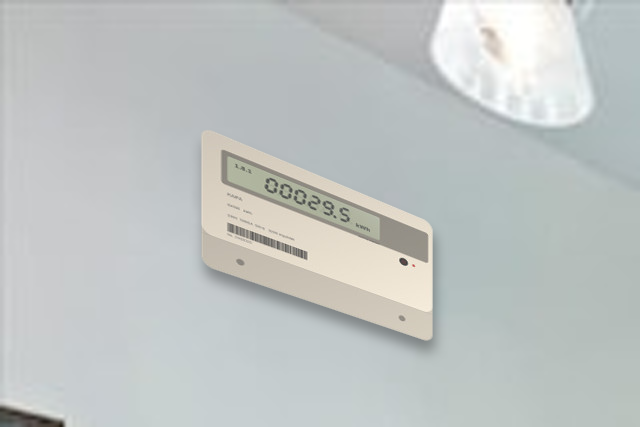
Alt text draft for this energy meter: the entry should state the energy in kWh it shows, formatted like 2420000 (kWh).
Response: 29.5 (kWh)
